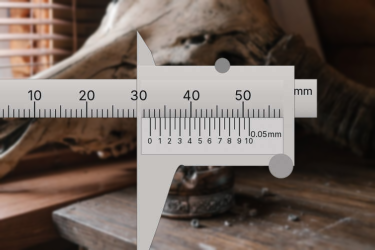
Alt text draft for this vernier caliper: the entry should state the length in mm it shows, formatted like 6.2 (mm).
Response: 32.2 (mm)
